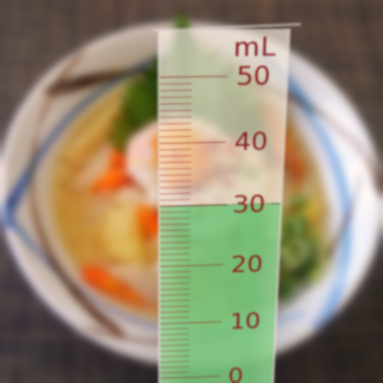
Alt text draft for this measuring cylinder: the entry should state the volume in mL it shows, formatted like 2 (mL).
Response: 30 (mL)
